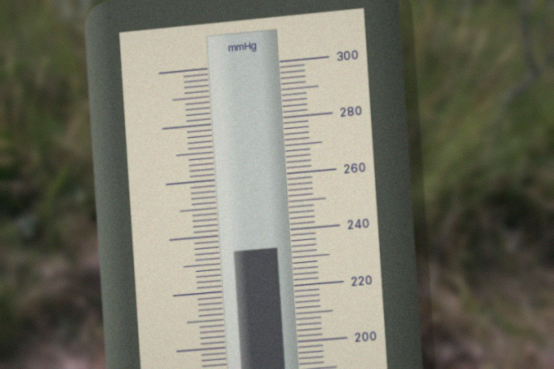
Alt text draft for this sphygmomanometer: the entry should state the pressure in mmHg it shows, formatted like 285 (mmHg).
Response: 234 (mmHg)
